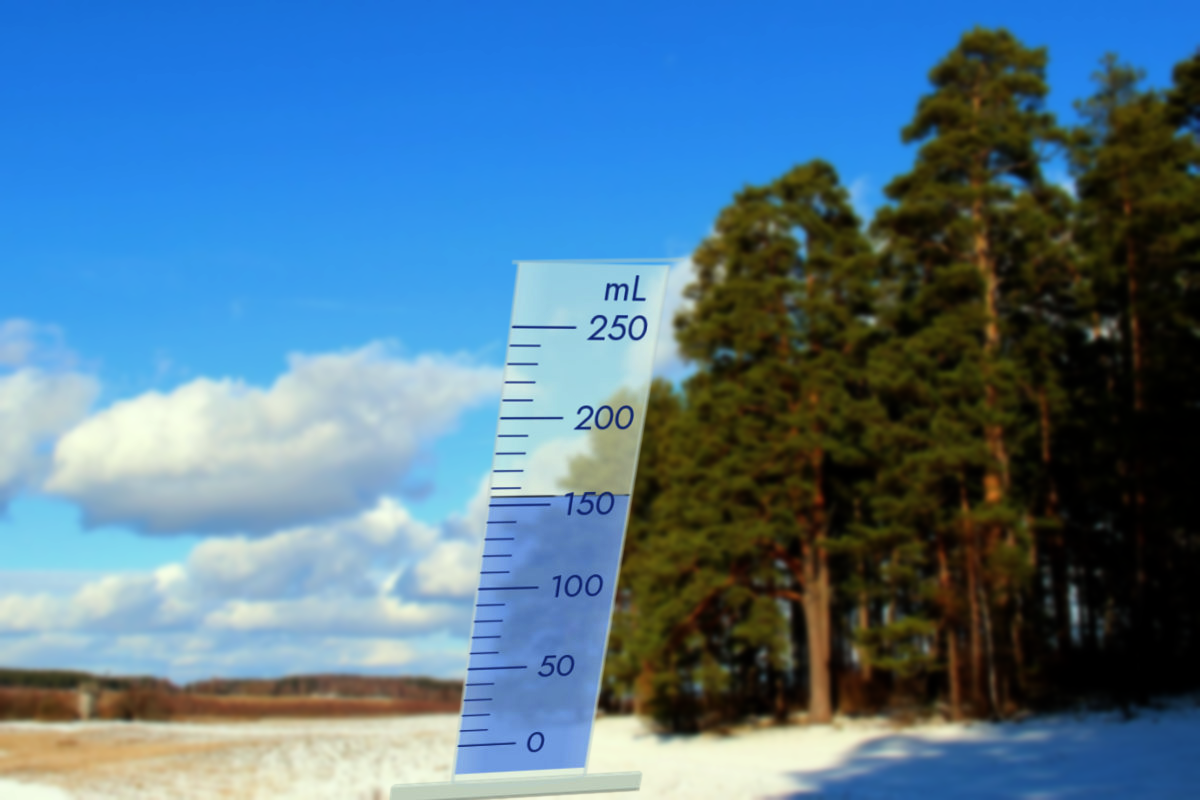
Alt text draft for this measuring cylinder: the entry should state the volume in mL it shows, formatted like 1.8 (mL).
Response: 155 (mL)
